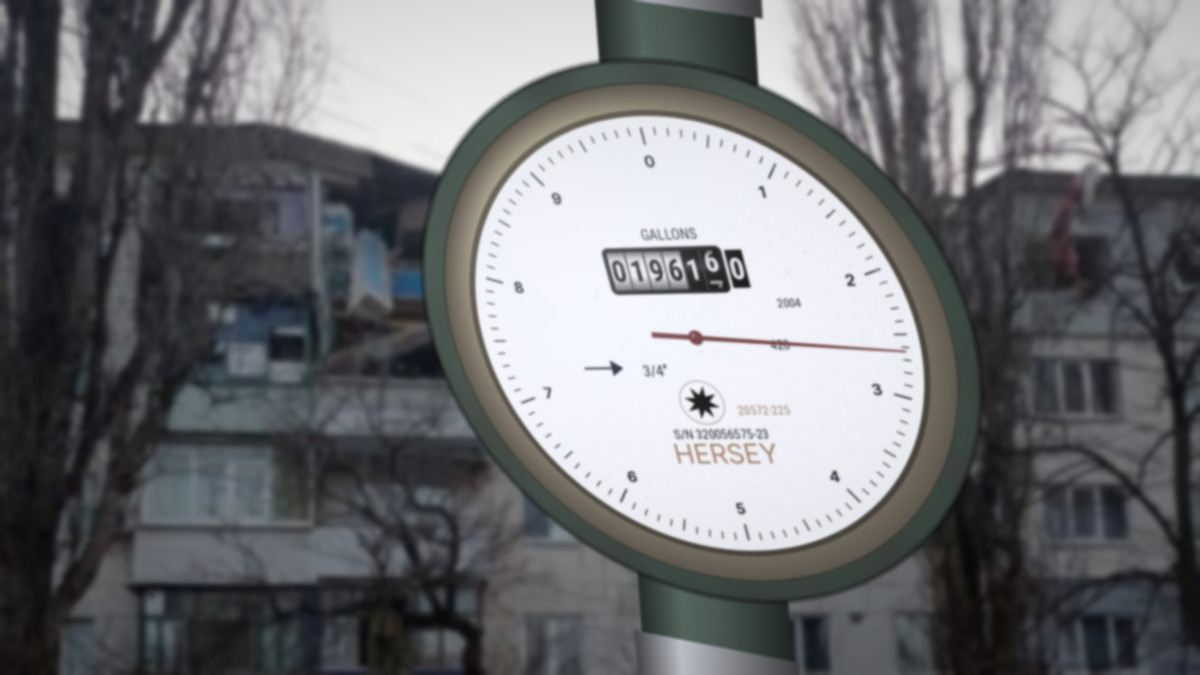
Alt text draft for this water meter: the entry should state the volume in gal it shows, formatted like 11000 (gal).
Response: 196162.6 (gal)
